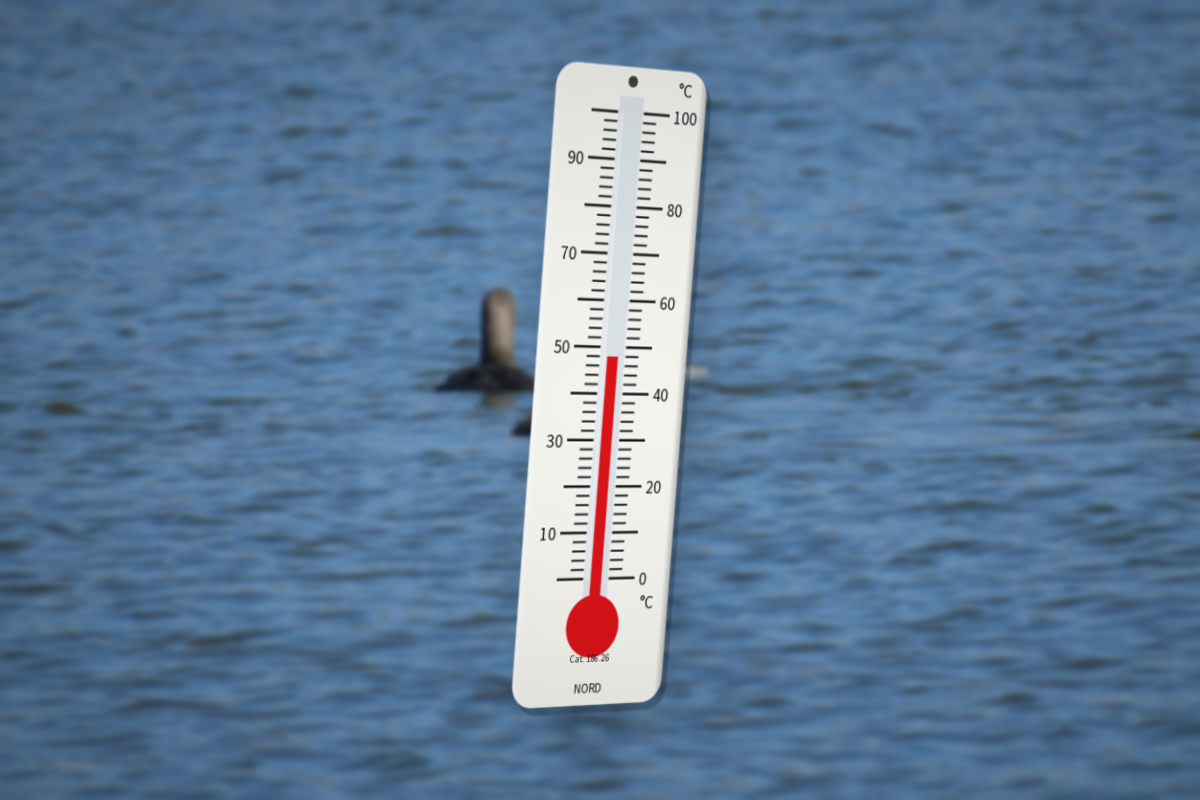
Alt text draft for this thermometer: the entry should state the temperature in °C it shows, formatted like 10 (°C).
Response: 48 (°C)
